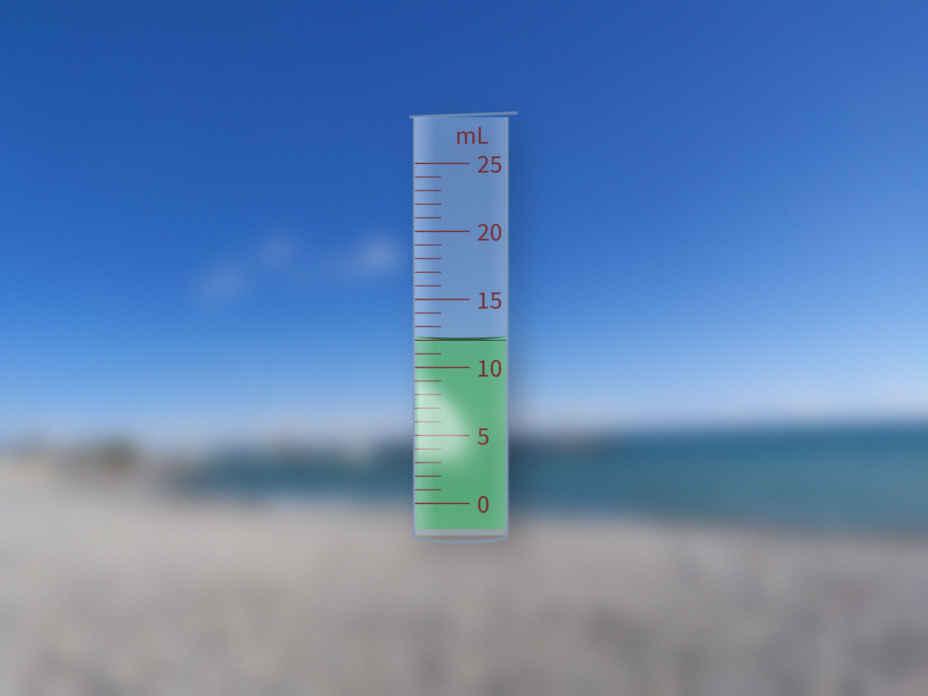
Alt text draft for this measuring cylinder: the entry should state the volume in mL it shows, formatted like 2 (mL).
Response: 12 (mL)
